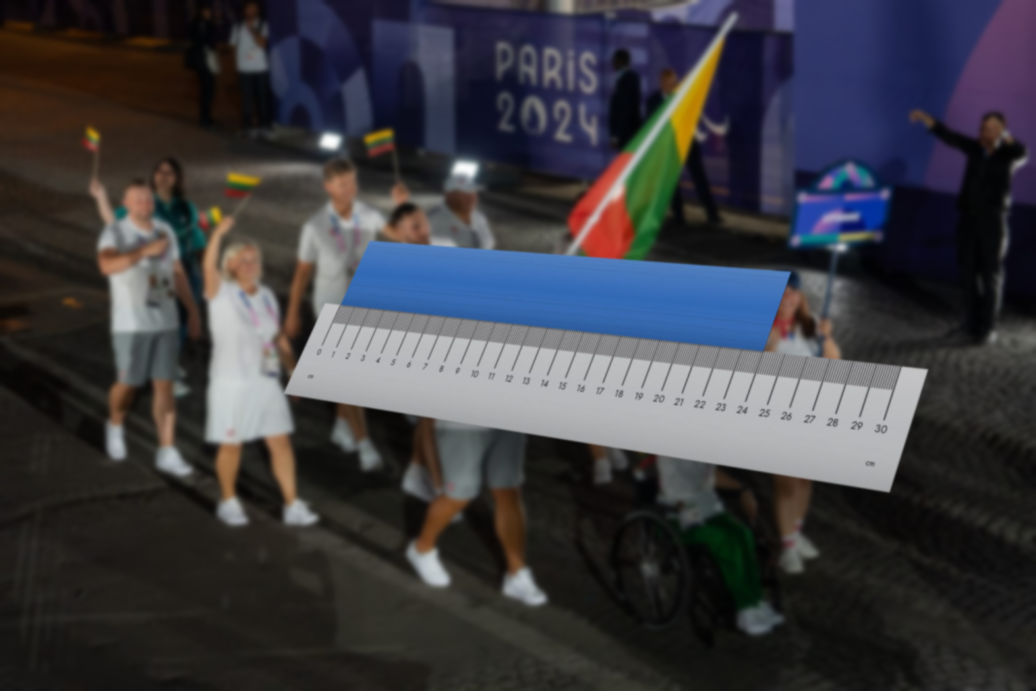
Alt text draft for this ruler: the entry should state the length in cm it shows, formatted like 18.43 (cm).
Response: 24 (cm)
